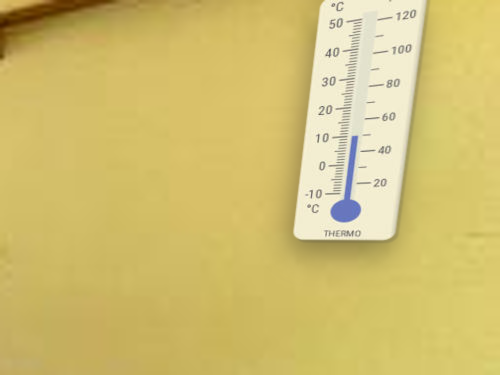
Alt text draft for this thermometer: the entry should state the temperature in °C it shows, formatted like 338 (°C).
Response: 10 (°C)
